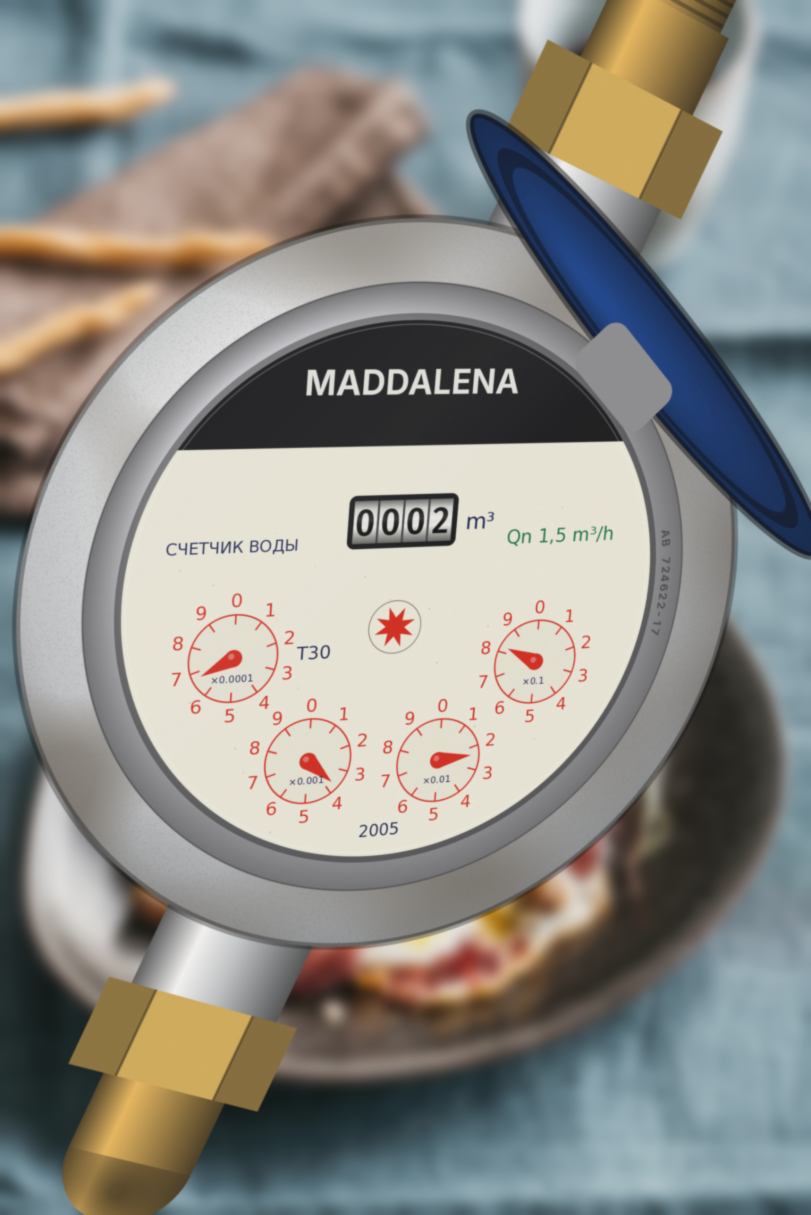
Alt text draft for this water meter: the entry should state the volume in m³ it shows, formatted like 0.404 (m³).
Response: 2.8236 (m³)
